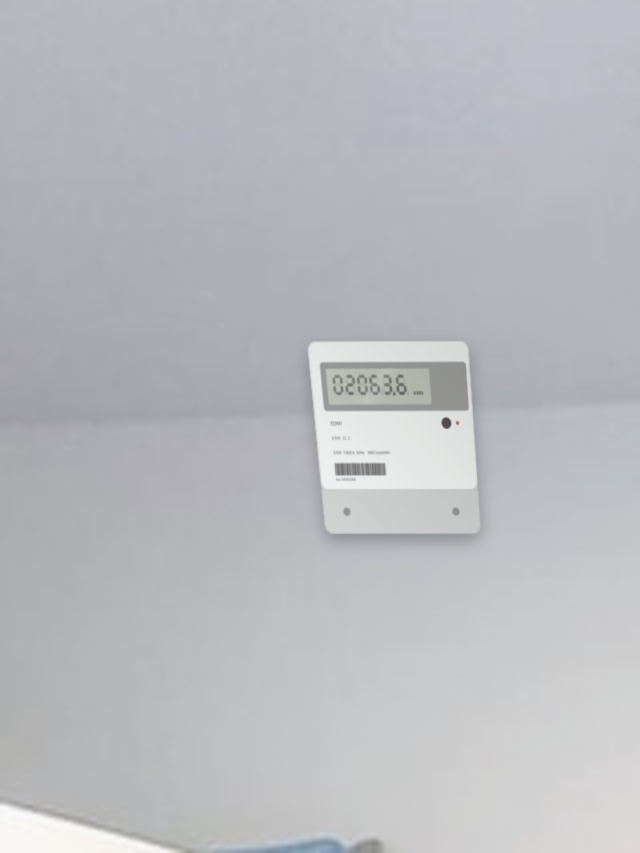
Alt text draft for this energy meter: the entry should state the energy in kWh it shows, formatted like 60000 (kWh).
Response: 2063.6 (kWh)
